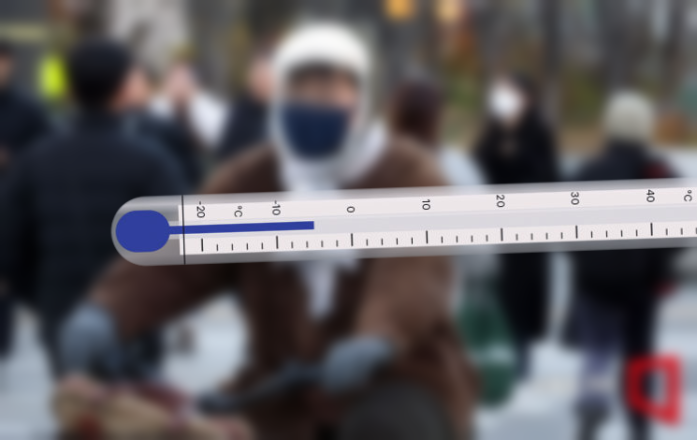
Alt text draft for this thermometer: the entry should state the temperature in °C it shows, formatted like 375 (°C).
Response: -5 (°C)
